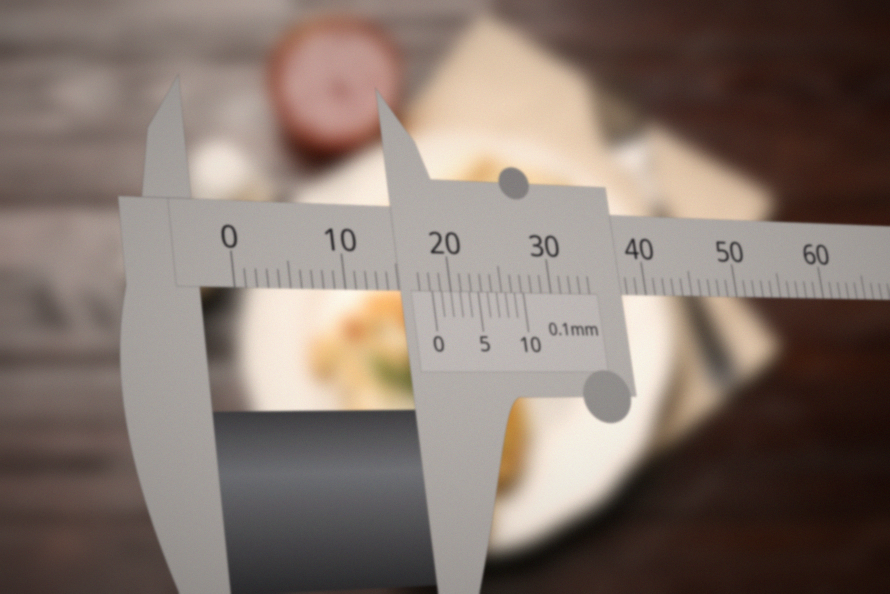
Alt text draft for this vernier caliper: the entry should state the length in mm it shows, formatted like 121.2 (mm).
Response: 18.2 (mm)
